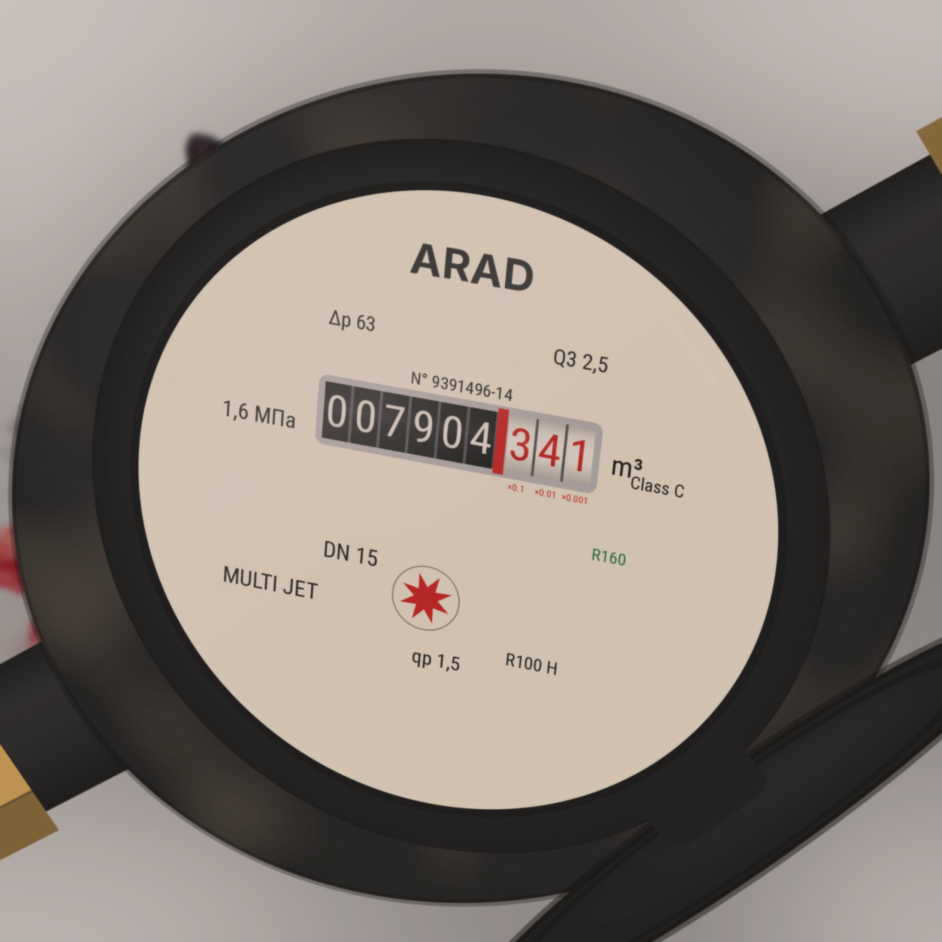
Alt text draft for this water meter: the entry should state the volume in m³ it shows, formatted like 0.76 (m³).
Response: 7904.341 (m³)
